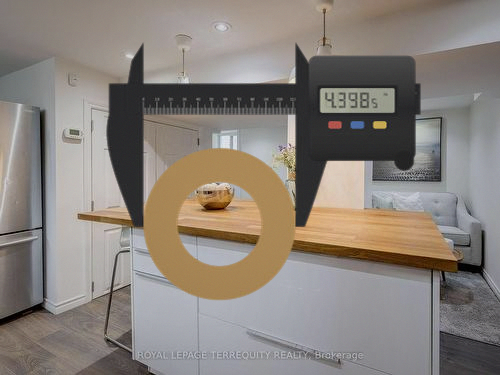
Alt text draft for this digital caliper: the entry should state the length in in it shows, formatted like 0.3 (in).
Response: 4.3985 (in)
